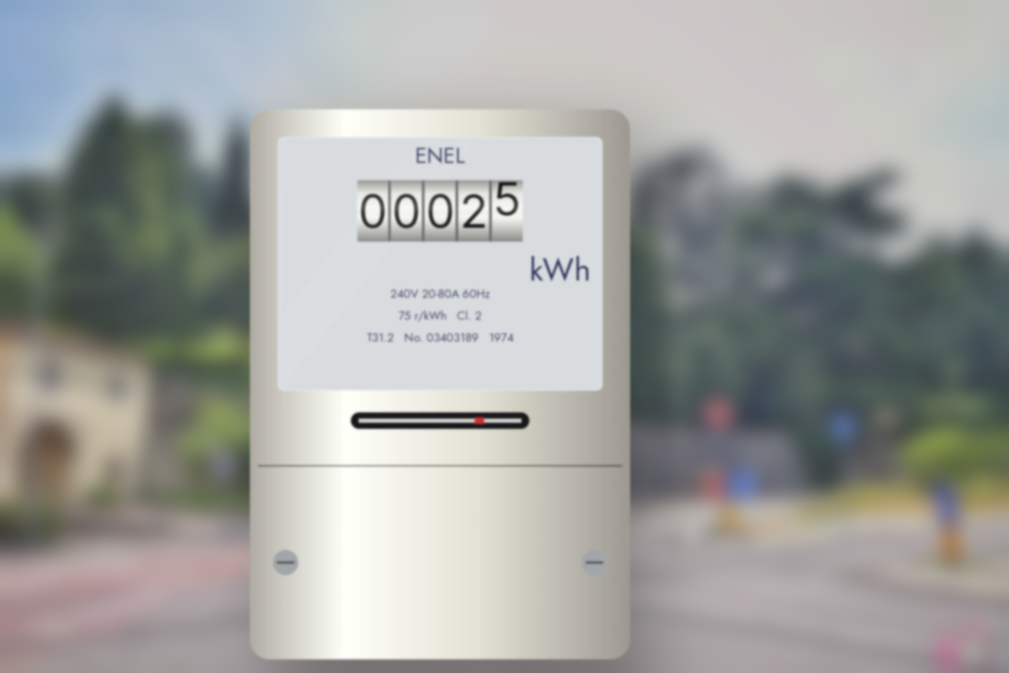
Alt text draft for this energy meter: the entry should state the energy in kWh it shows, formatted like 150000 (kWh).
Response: 25 (kWh)
